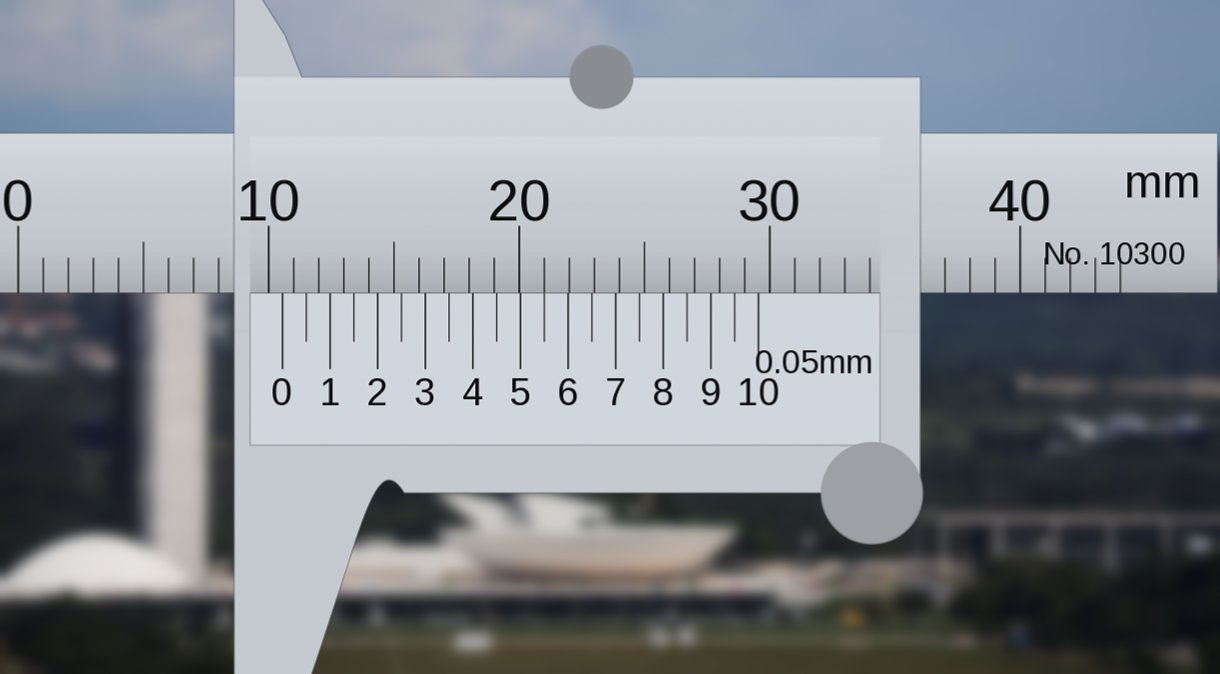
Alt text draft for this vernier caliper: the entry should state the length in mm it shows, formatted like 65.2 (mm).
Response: 10.55 (mm)
